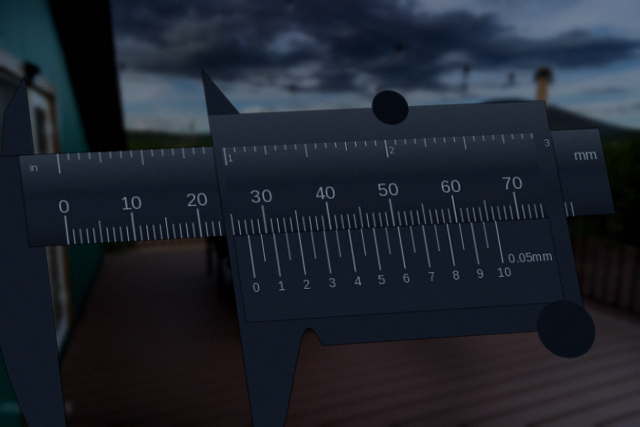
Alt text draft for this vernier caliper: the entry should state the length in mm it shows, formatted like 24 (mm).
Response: 27.2 (mm)
